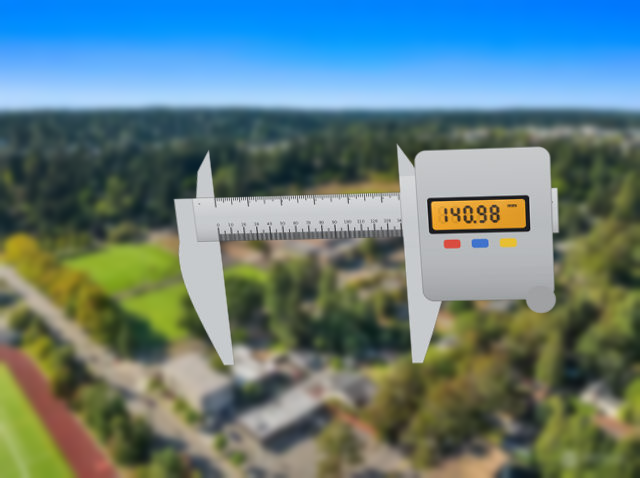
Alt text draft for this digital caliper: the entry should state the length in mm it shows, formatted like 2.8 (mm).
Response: 140.98 (mm)
